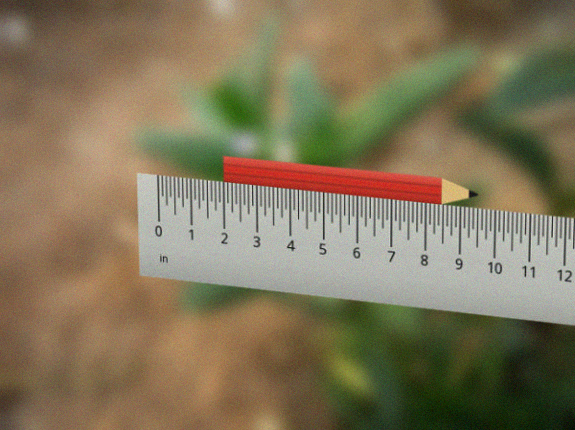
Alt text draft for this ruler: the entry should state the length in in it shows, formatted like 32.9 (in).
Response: 7.5 (in)
